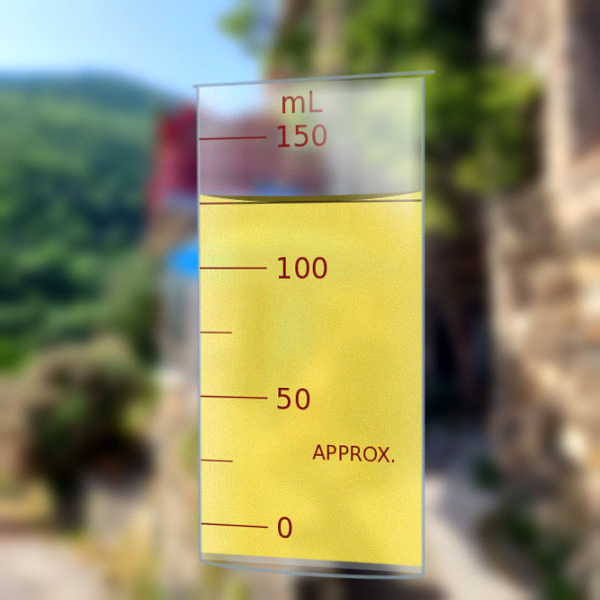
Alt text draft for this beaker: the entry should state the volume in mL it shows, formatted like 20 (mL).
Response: 125 (mL)
